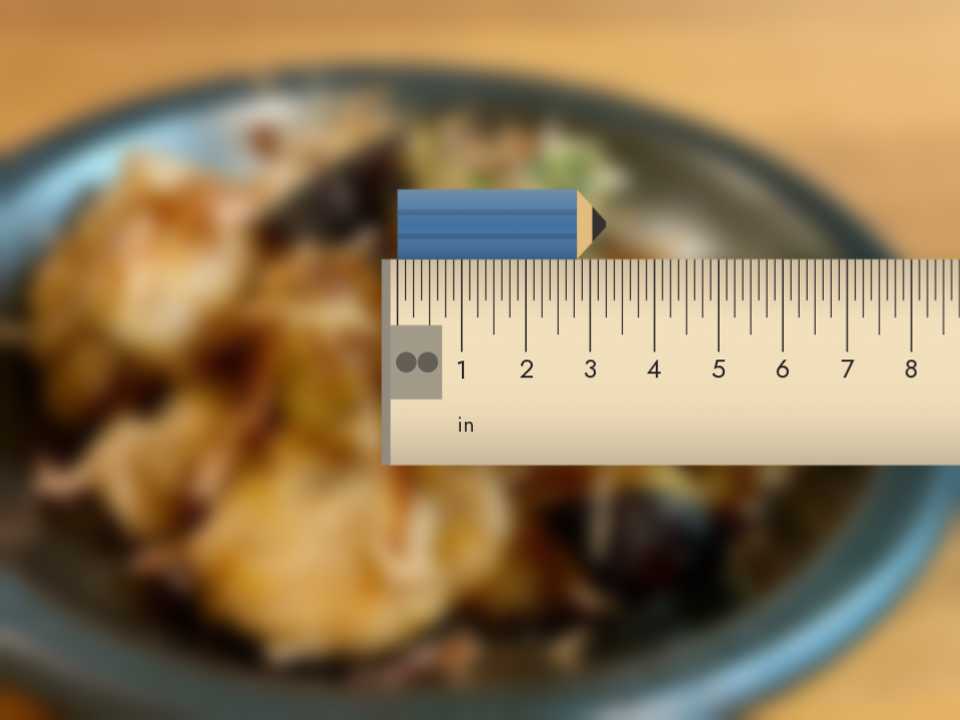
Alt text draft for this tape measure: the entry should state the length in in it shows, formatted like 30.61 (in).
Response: 3.25 (in)
